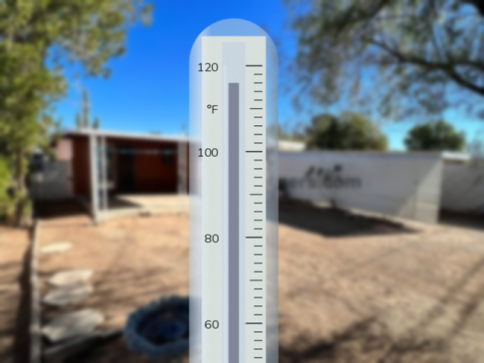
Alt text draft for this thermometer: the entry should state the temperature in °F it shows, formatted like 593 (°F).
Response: 116 (°F)
